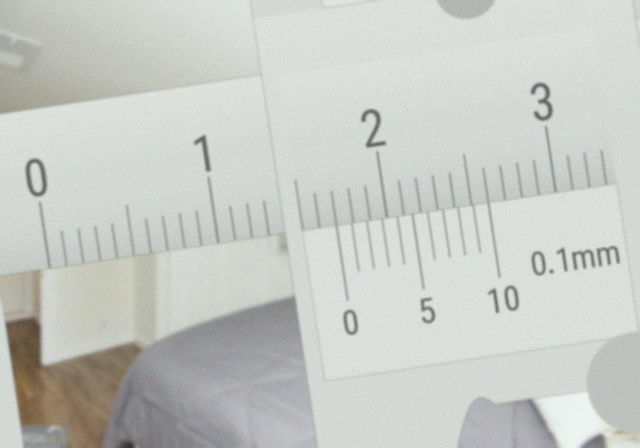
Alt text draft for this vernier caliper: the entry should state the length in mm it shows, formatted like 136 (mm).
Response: 17.0 (mm)
